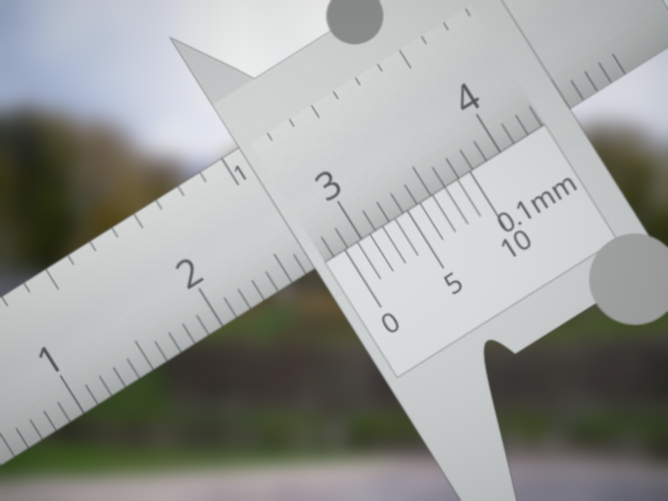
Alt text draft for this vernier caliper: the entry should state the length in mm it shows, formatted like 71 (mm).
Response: 28.8 (mm)
